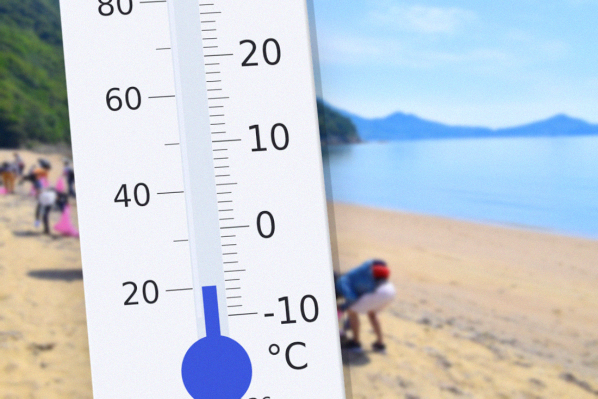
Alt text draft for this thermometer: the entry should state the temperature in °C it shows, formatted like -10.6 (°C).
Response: -6.5 (°C)
